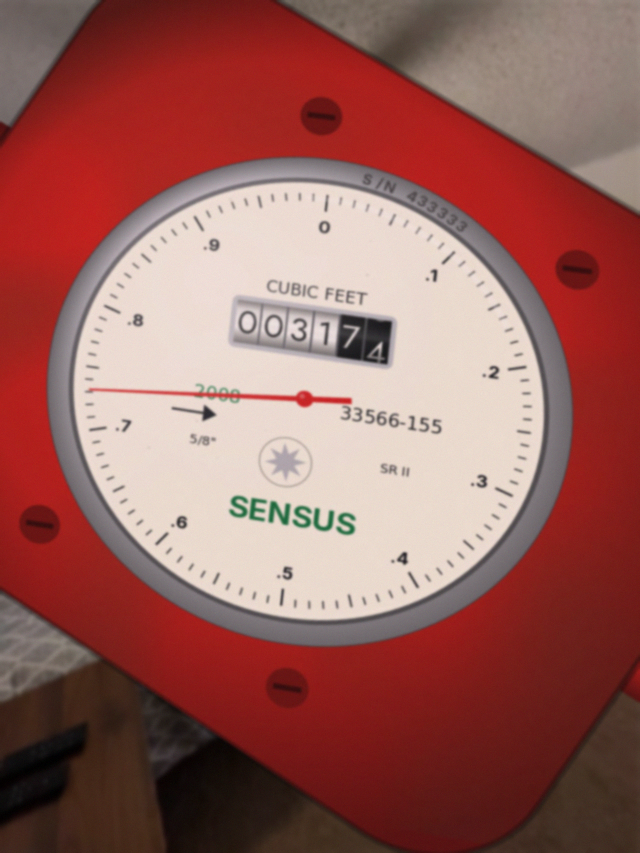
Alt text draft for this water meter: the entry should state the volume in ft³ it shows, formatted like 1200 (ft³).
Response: 3173.73 (ft³)
